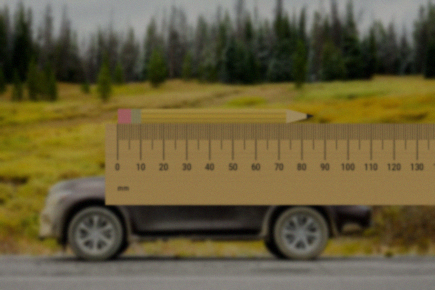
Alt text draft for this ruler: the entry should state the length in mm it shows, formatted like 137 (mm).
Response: 85 (mm)
